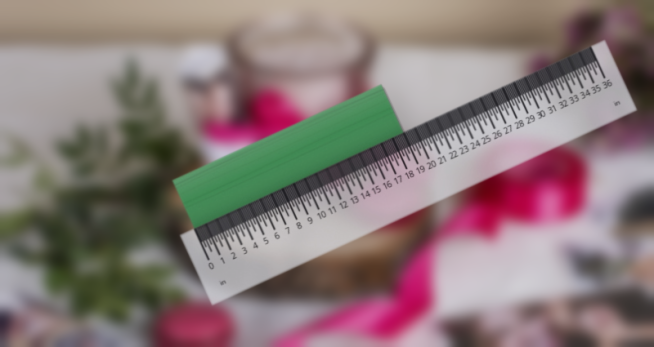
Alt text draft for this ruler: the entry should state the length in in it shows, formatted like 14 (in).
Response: 19 (in)
